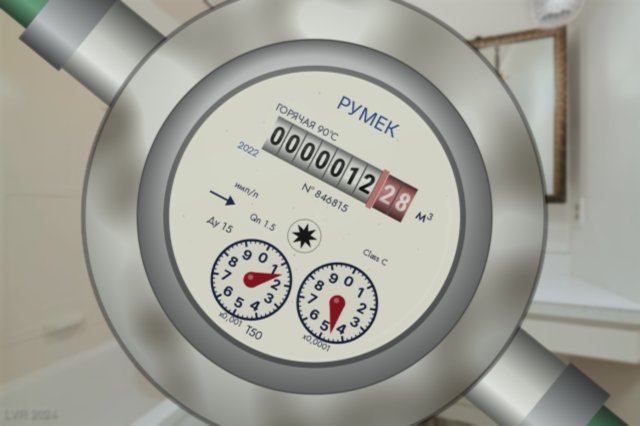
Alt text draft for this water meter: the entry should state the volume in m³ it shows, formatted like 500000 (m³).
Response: 12.2814 (m³)
